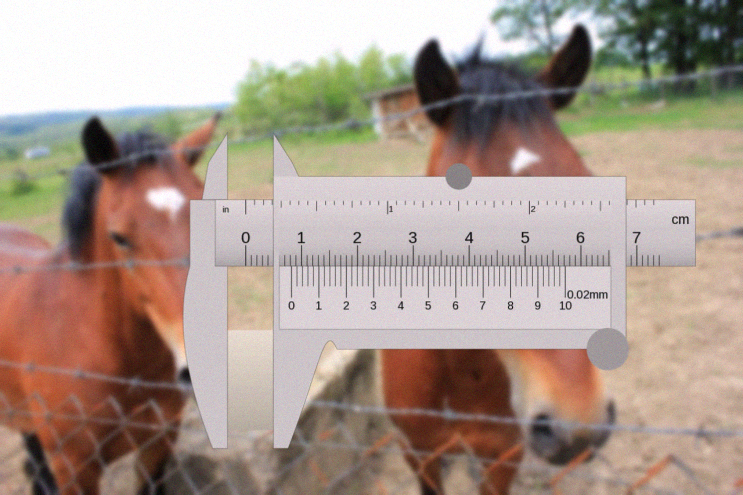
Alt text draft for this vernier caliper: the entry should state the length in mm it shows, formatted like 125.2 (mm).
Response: 8.2 (mm)
